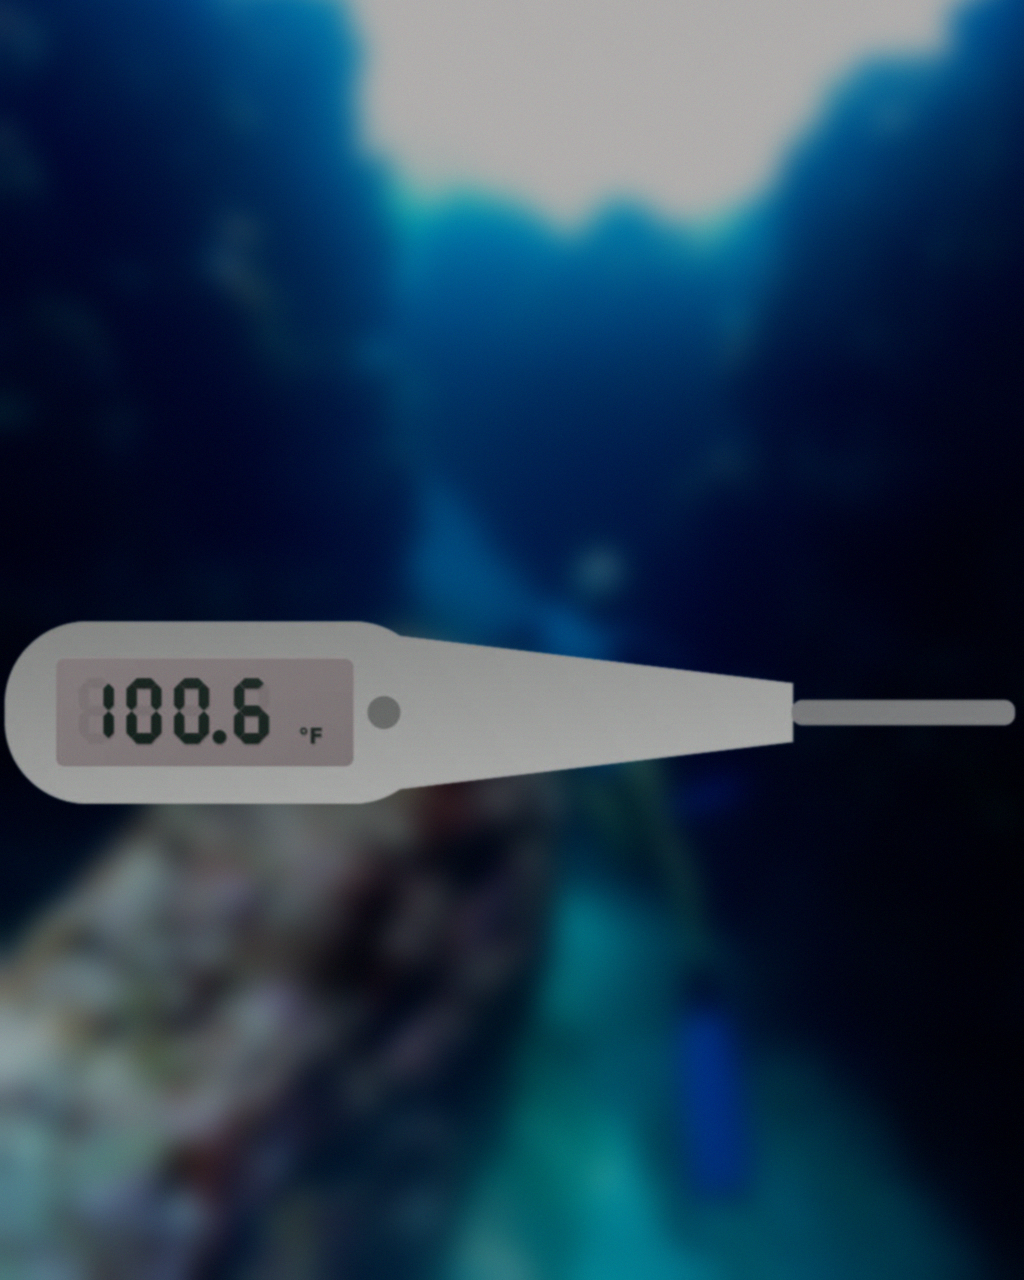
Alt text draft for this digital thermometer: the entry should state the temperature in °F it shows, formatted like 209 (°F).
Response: 100.6 (°F)
